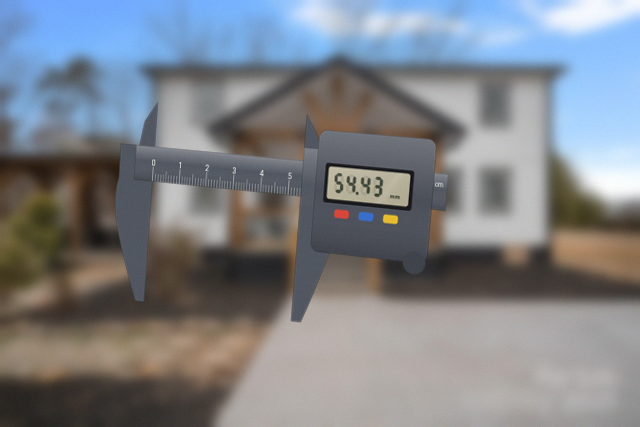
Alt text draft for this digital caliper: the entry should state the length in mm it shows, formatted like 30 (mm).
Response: 54.43 (mm)
